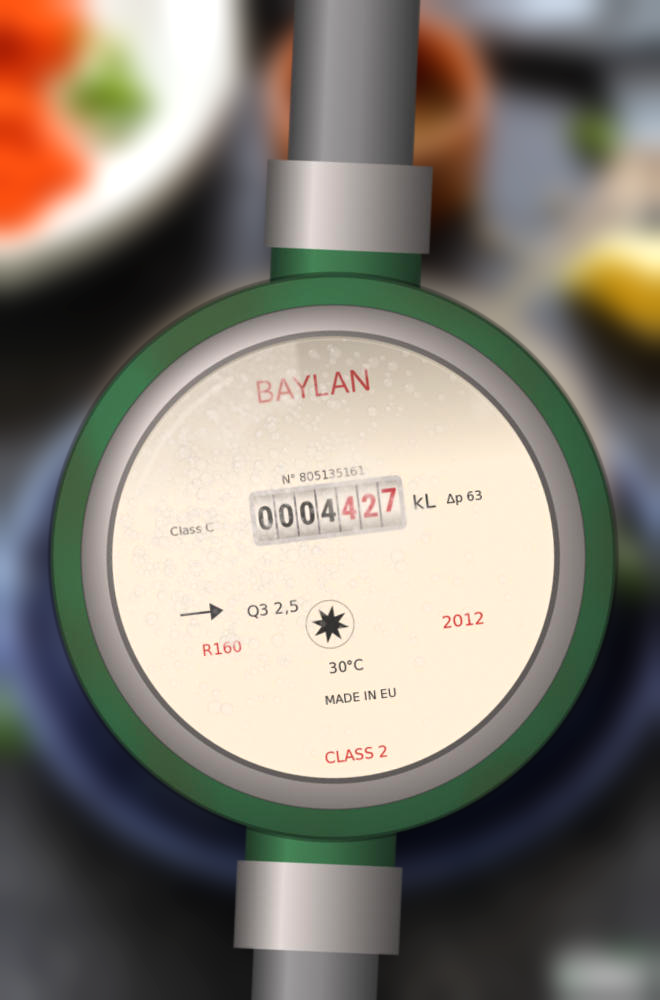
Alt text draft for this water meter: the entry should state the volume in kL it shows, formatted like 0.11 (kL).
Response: 4.427 (kL)
